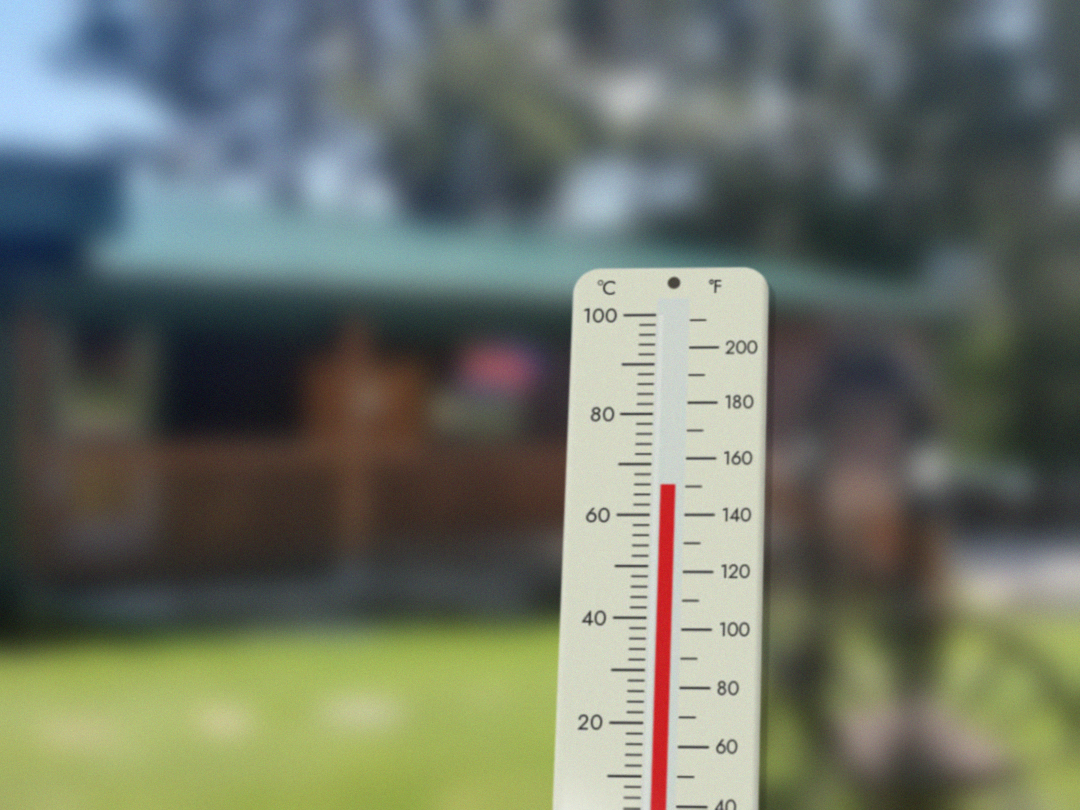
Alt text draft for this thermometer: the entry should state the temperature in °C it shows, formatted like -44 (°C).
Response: 66 (°C)
